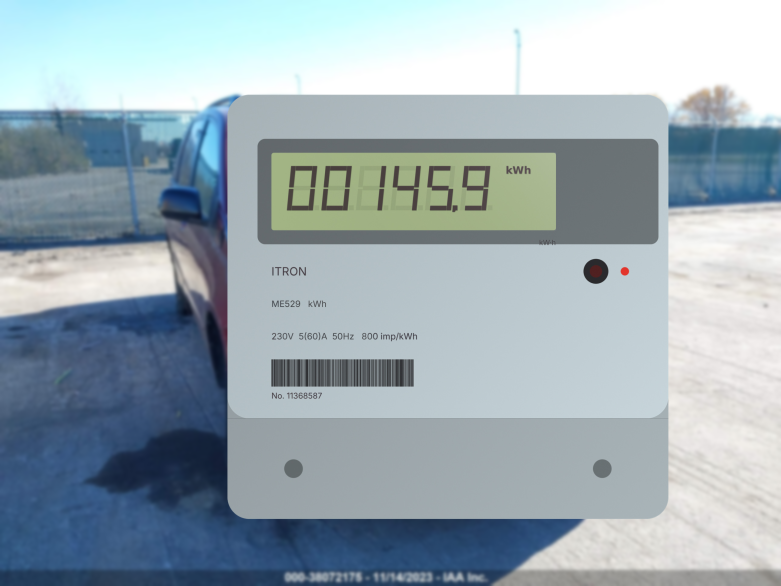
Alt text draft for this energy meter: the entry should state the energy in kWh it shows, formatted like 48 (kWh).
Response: 145.9 (kWh)
